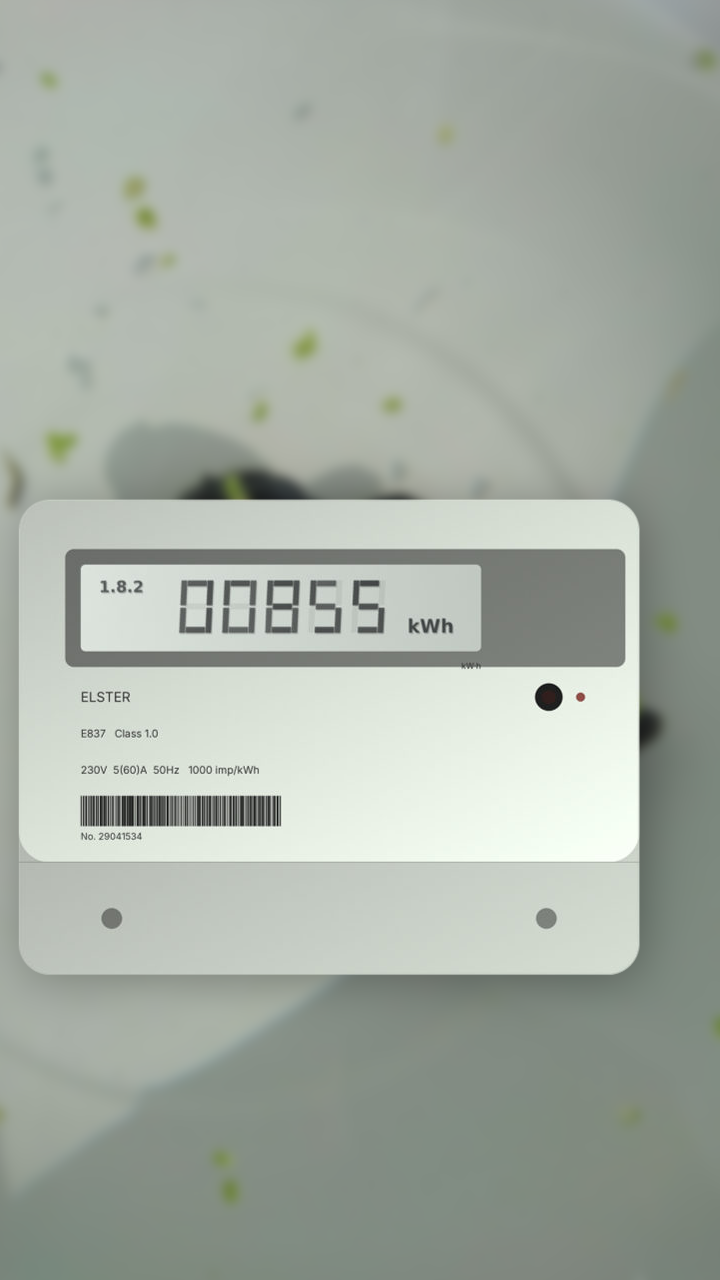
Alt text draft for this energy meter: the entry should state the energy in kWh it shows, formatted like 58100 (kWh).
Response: 855 (kWh)
